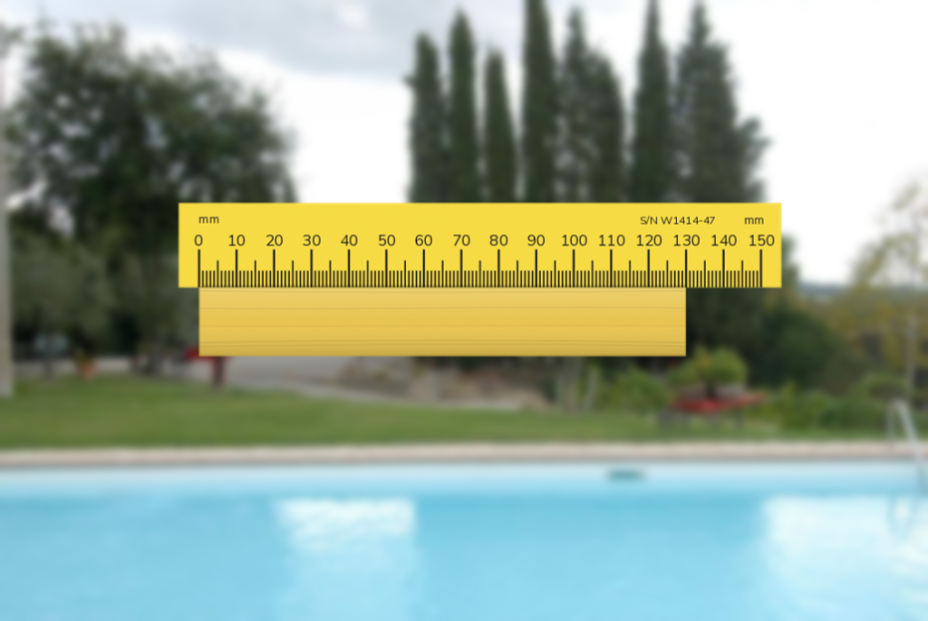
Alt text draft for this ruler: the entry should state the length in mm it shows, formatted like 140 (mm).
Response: 130 (mm)
